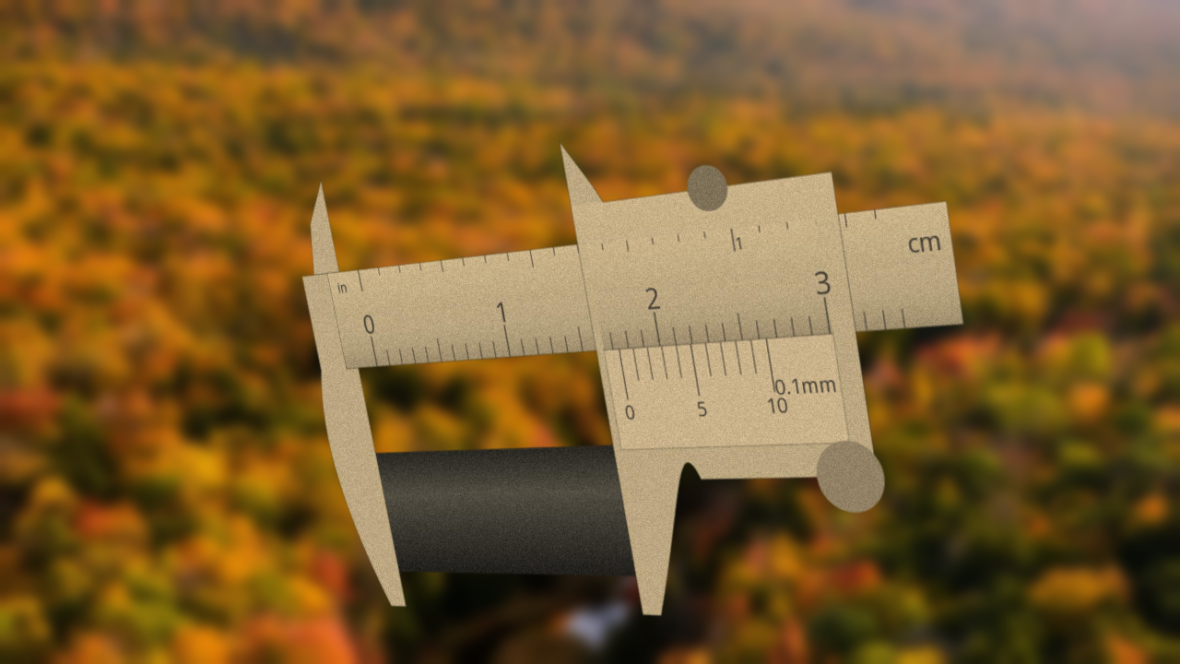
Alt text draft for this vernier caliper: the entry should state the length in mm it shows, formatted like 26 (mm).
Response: 17.4 (mm)
